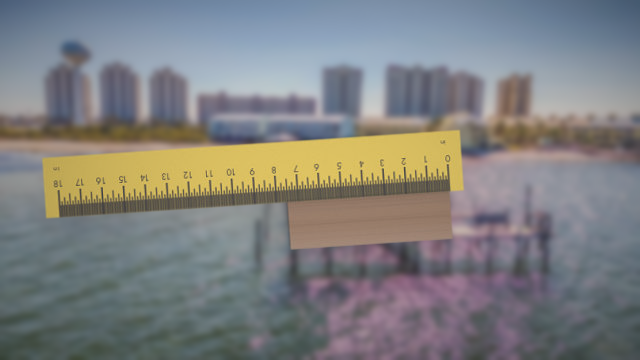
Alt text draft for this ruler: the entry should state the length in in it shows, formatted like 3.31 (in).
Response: 7.5 (in)
